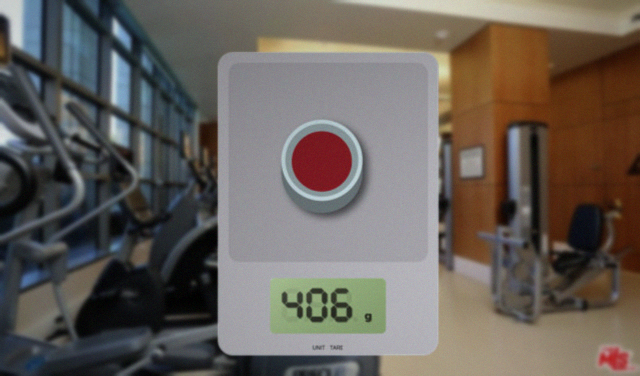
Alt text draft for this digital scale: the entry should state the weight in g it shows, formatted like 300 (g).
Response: 406 (g)
